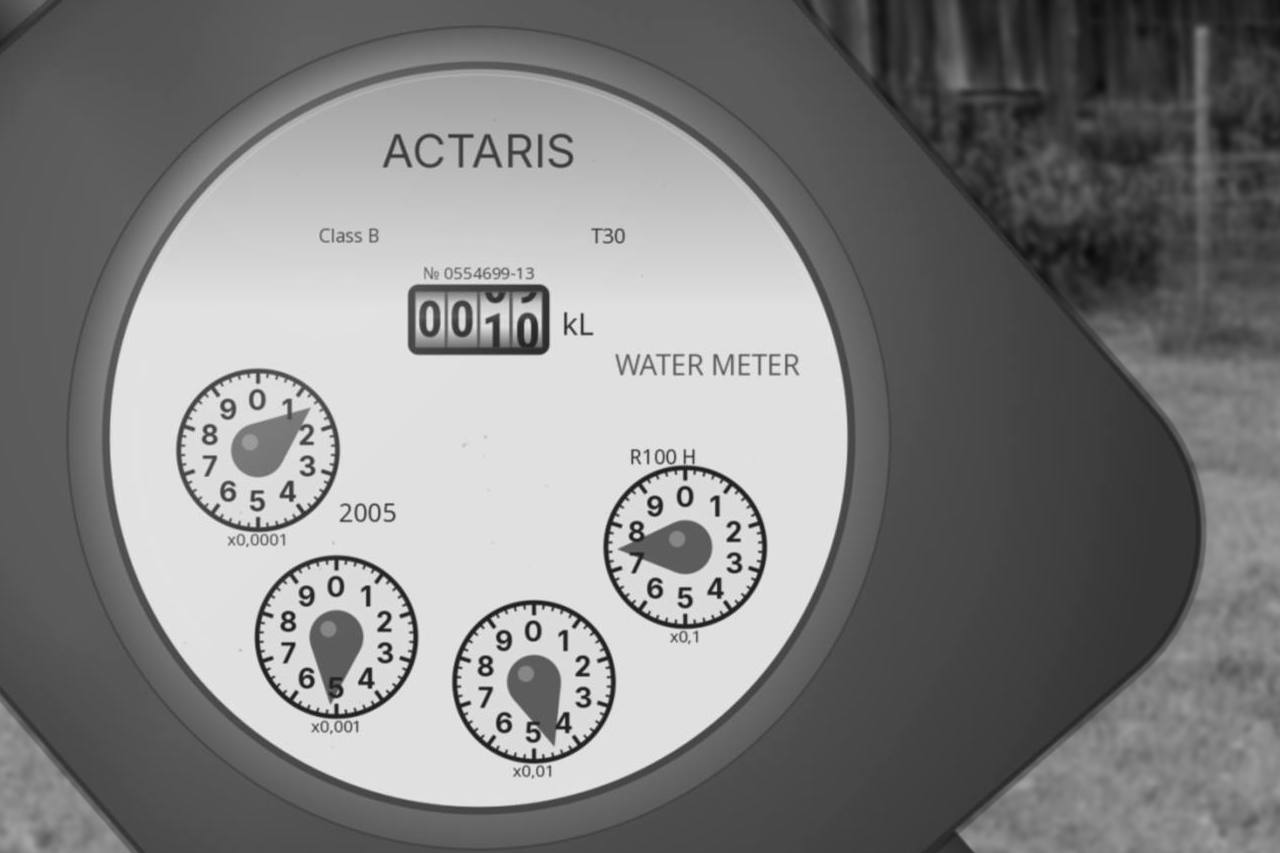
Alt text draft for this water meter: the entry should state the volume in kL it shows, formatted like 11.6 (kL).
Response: 9.7451 (kL)
